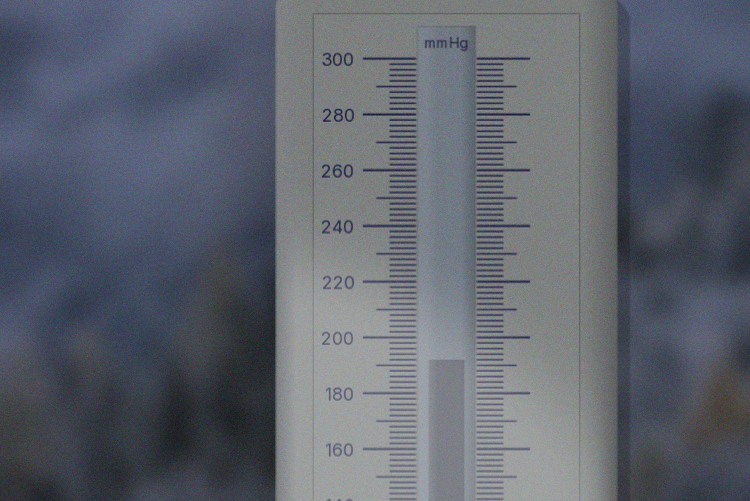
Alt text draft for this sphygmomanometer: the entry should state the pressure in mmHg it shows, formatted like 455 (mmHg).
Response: 192 (mmHg)
